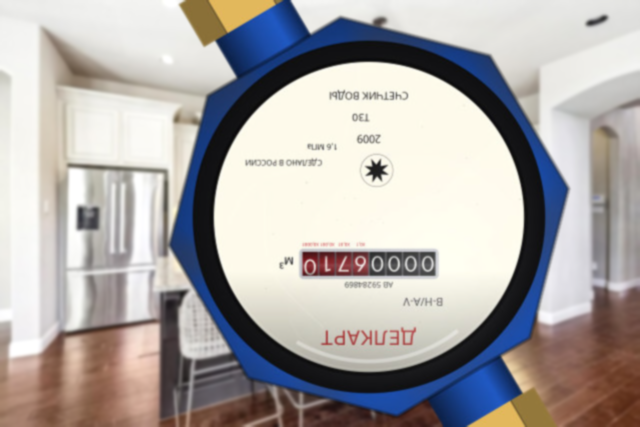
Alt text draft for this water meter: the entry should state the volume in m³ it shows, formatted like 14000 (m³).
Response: 0.6710 (m³)
